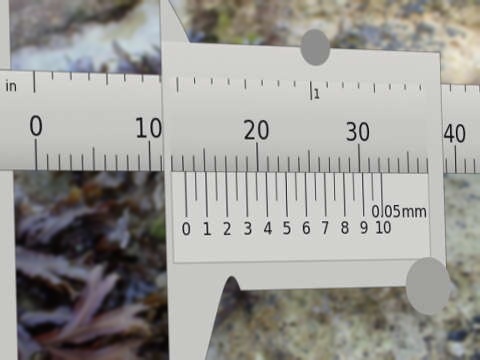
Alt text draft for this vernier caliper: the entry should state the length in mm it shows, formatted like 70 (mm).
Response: 13.2 (mm)
